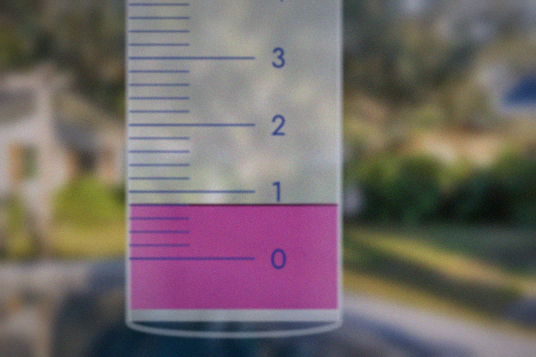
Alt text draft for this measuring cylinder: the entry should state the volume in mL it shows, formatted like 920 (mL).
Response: 0.8 (mL)
